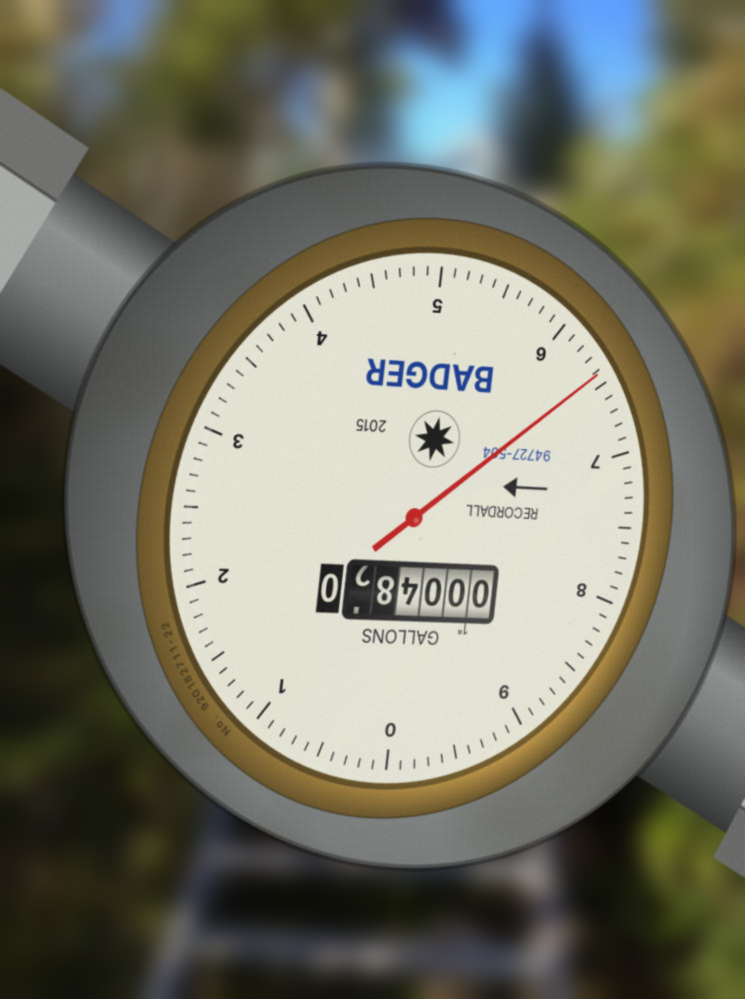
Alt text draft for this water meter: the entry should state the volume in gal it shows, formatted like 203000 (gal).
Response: 4816.4 (gal)
